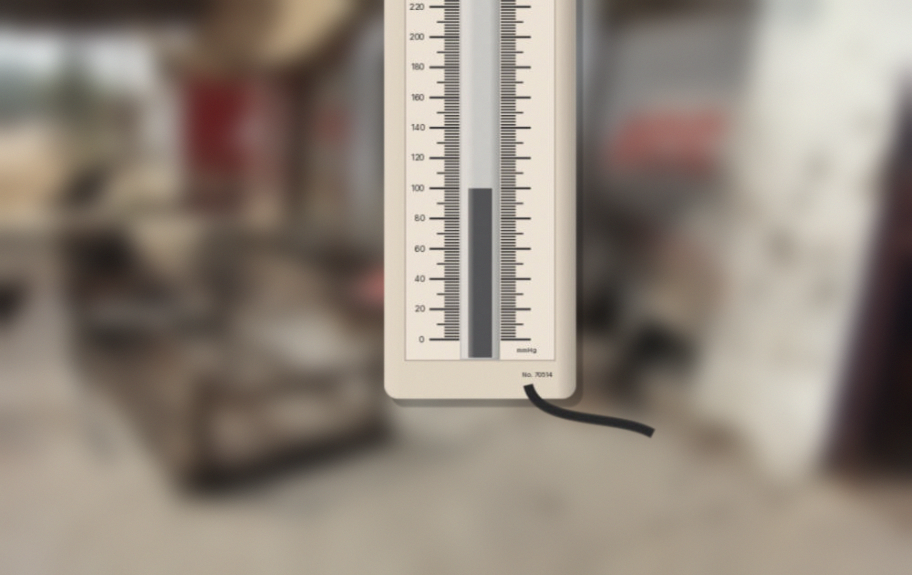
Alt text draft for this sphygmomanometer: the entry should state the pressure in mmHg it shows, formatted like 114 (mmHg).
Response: 100 (mmHg)
